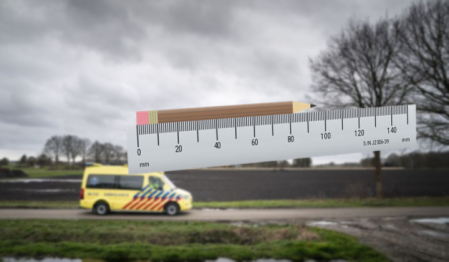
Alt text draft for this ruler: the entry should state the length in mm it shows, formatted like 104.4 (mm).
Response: 95 (mm)
